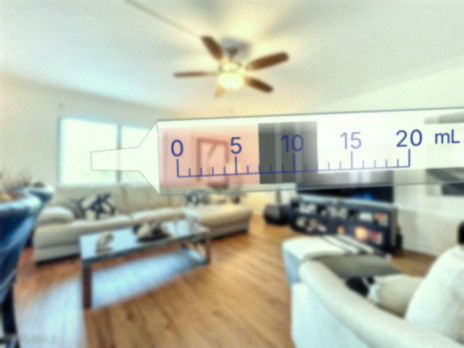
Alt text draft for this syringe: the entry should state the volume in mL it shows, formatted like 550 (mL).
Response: 7 (mL)
